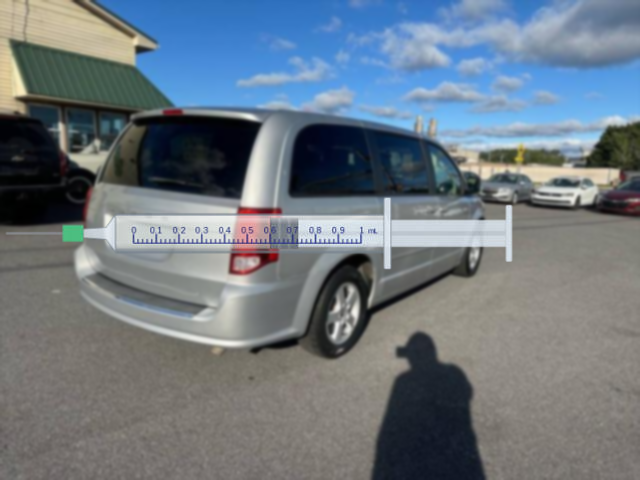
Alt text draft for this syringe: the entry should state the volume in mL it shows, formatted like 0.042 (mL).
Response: 0.6 (mL)
